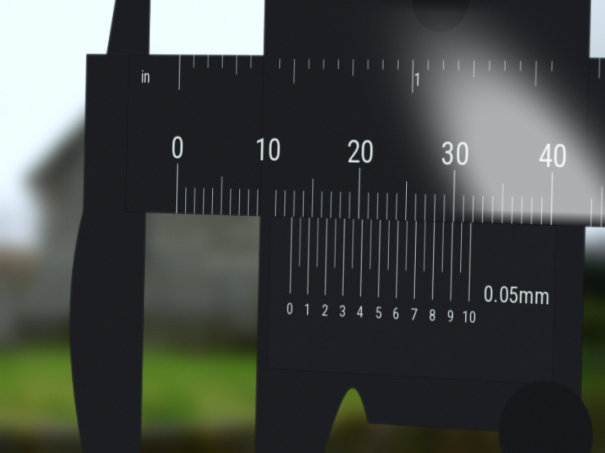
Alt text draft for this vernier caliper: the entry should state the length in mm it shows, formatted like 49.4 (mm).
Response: 12.8 (mm)
